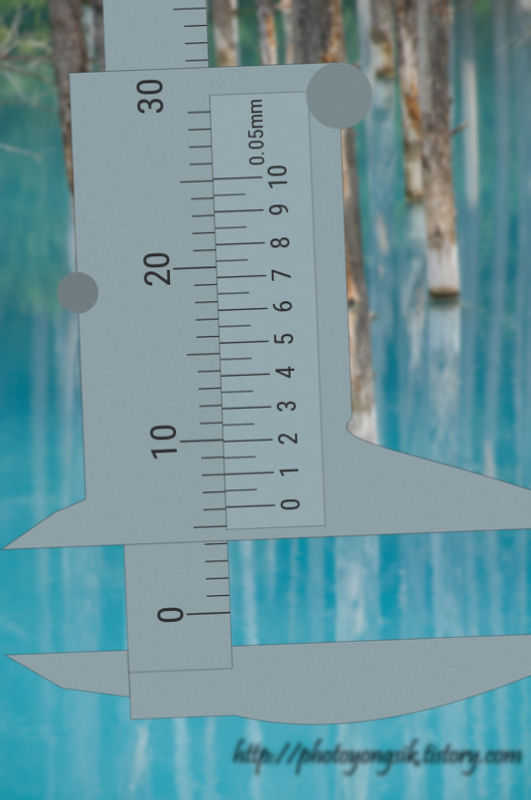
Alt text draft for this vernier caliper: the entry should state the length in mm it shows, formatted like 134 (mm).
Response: 6.1 (mm)
